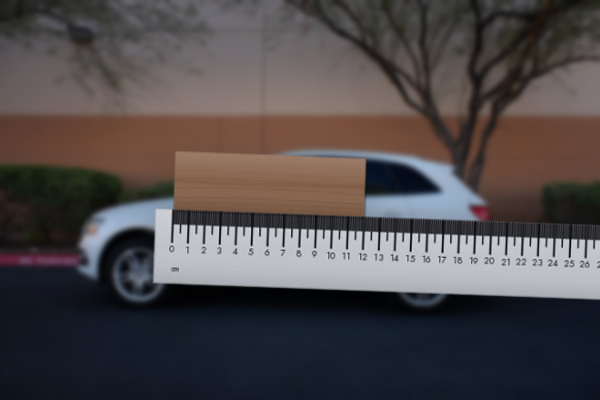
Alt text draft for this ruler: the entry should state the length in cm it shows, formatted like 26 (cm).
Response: 12 (cm)
